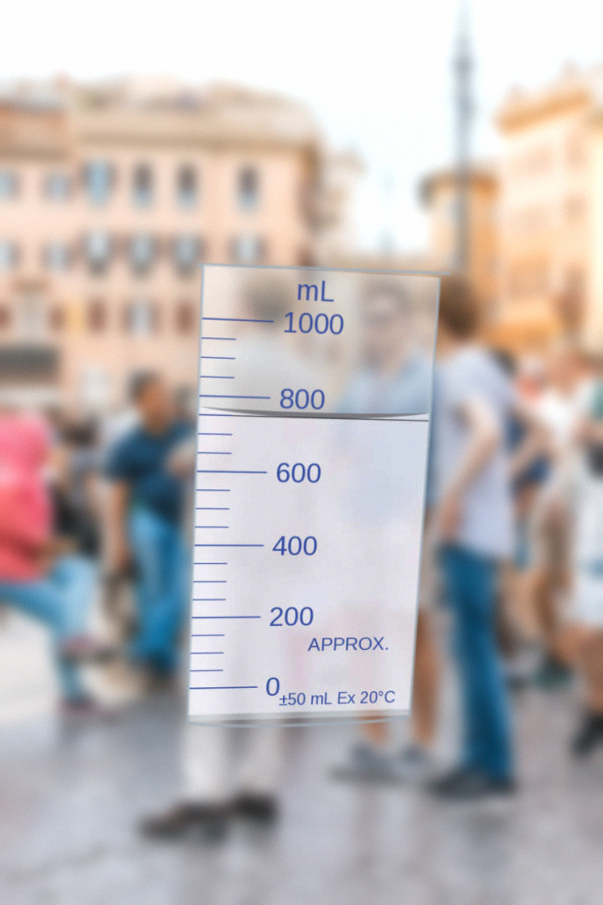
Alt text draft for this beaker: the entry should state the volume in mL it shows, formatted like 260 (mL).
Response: 750 (mL)
